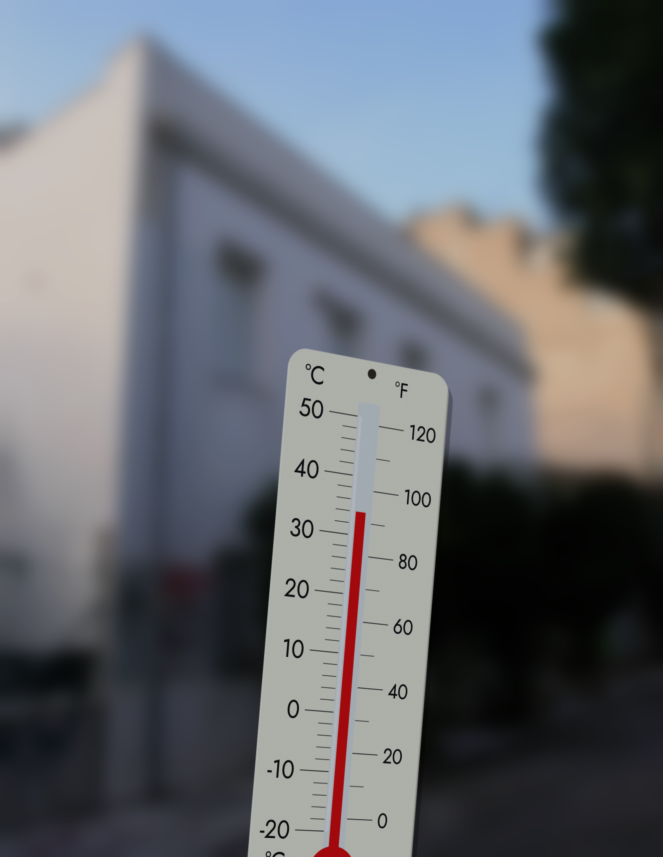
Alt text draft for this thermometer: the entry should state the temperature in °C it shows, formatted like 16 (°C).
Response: 34 (°C)
